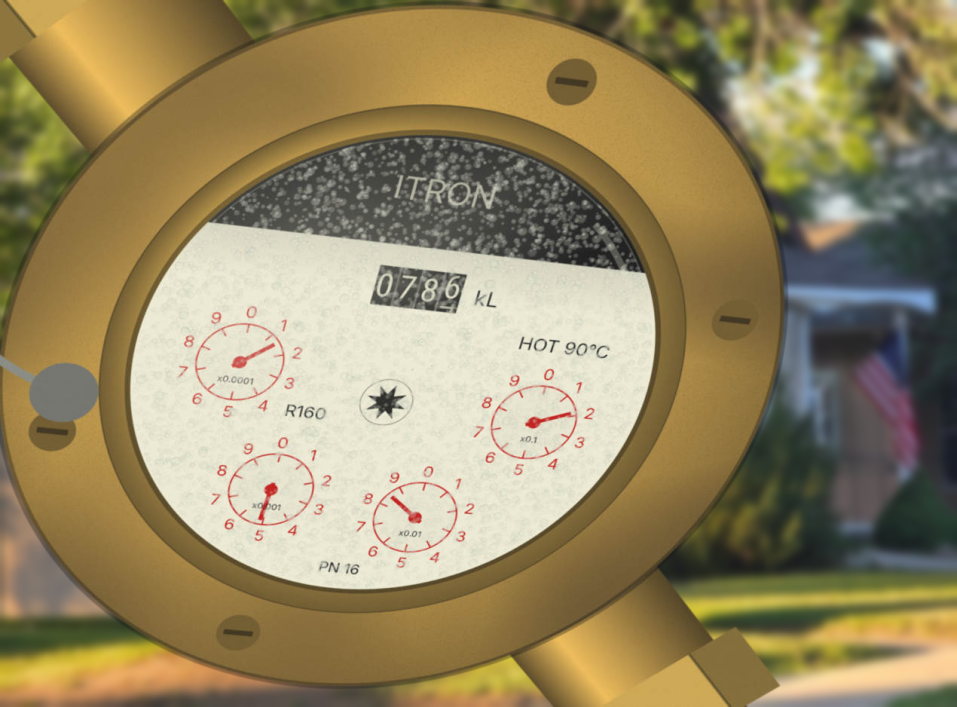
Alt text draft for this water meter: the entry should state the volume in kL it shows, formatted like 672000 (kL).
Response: 786.1851 (kL)
